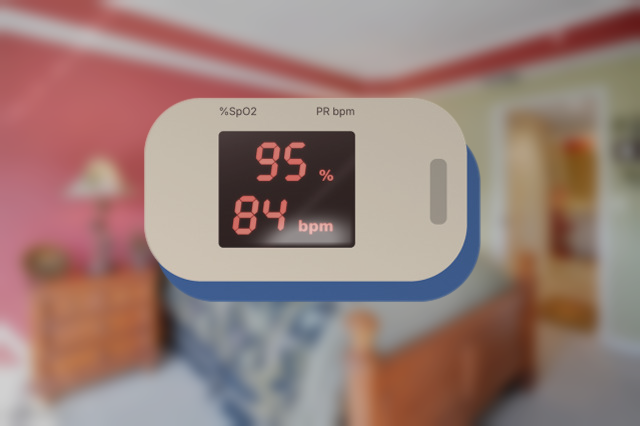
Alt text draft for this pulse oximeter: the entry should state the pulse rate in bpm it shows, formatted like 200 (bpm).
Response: 84 (bpm)
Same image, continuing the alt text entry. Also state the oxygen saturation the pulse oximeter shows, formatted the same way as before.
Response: 95 (%)
